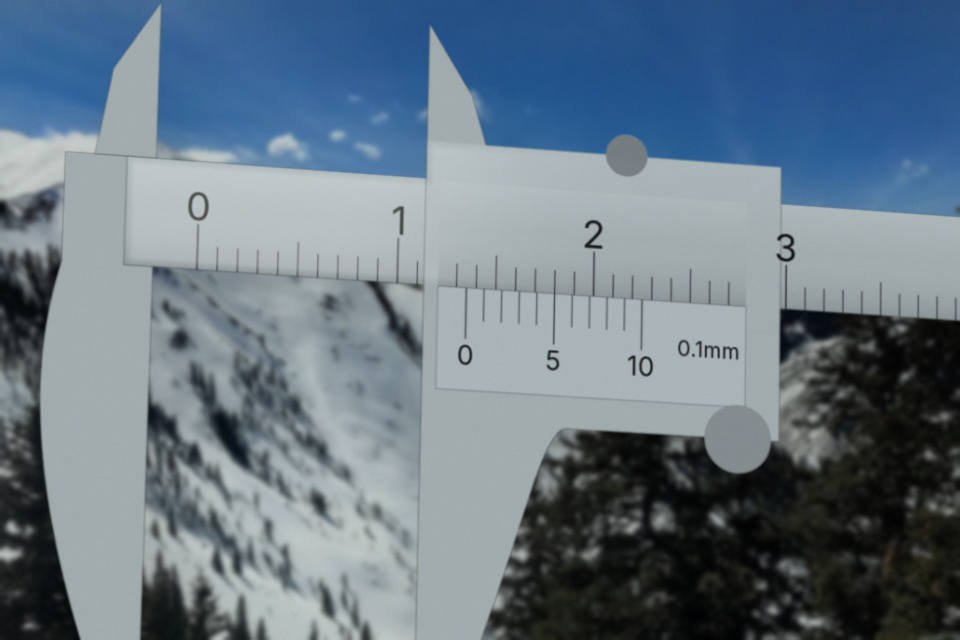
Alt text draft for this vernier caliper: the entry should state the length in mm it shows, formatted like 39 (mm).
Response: 13.5 (mm)
